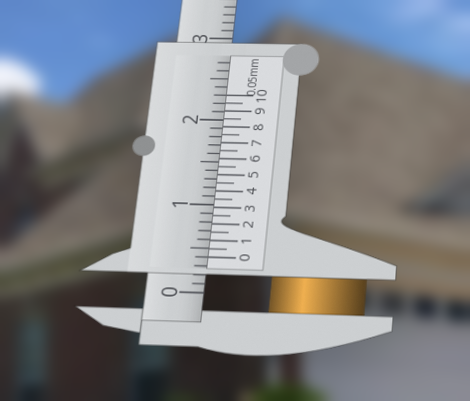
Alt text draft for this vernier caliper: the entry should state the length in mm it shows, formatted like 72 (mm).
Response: 4.0 (mm)
